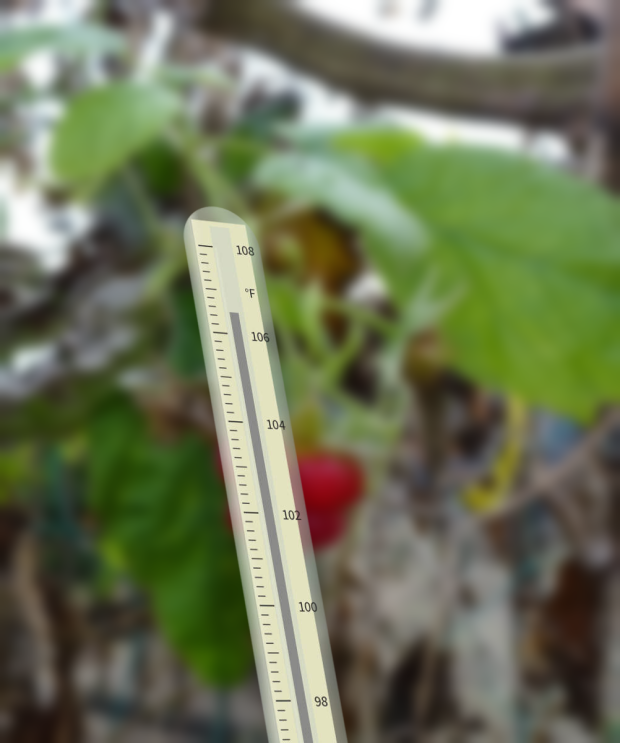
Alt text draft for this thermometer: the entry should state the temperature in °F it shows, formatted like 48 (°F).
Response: 106.5 (°F)
